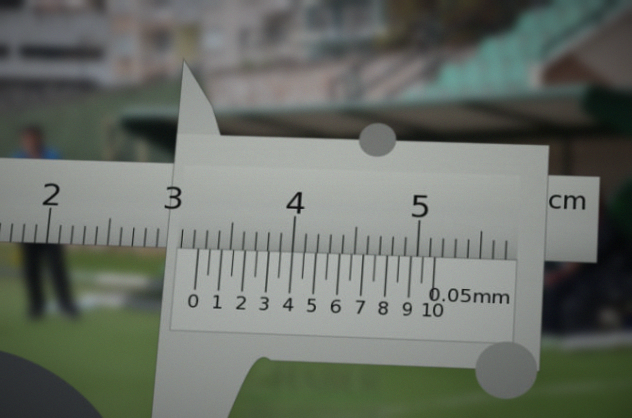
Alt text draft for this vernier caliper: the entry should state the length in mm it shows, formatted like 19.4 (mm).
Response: 32.4 (mm)
